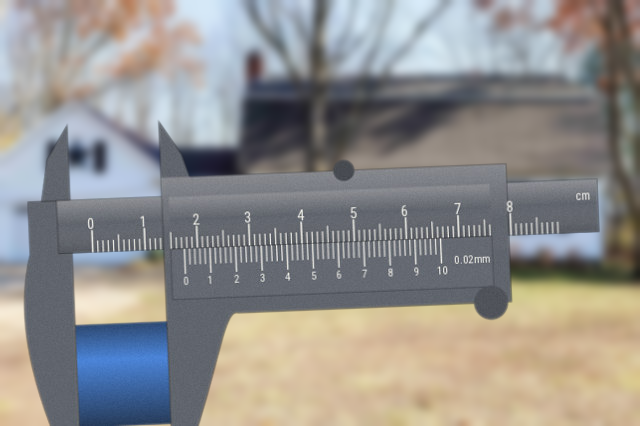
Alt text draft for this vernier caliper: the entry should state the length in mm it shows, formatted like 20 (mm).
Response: 17.5 (mm)
